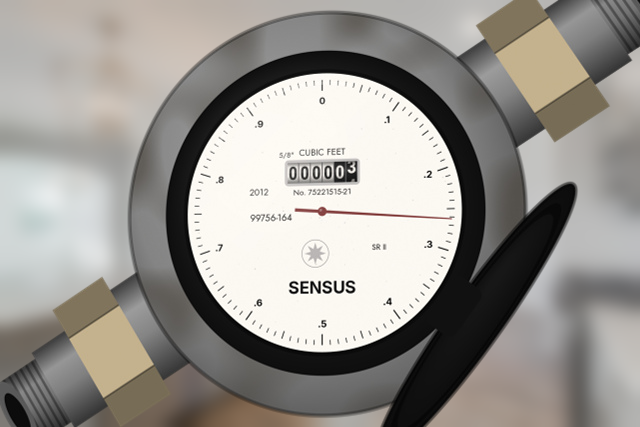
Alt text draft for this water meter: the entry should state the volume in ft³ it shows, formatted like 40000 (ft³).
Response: 3.26 (ft³)
